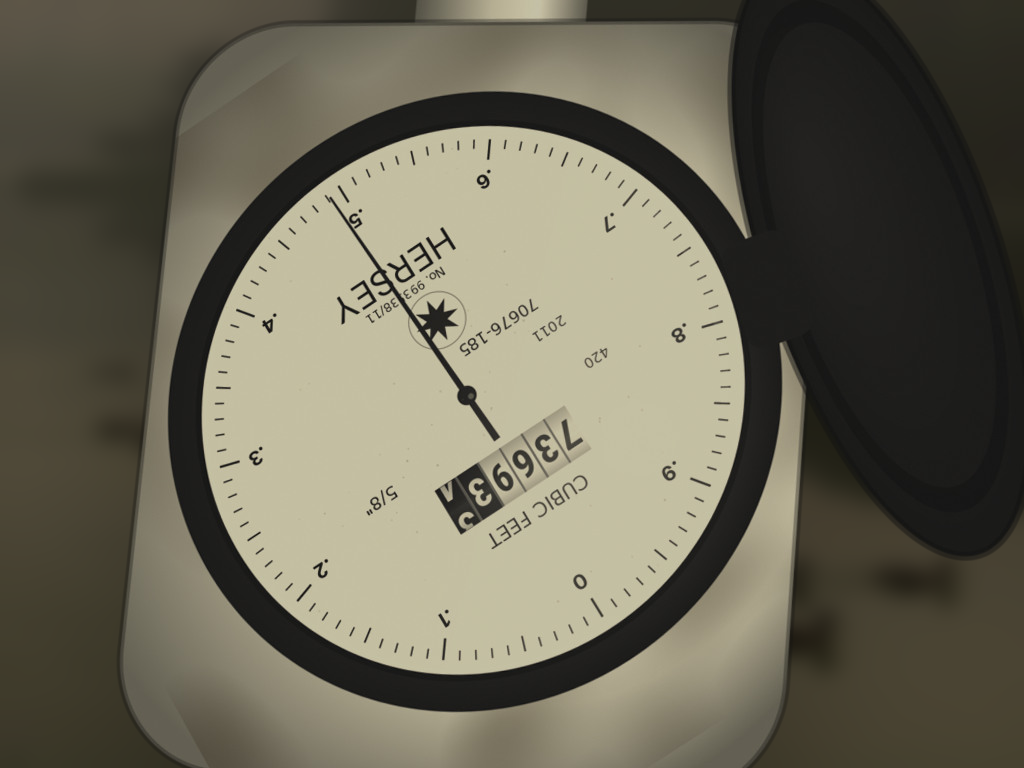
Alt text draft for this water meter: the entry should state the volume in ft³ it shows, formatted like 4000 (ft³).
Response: 736933.49 (ft³)
